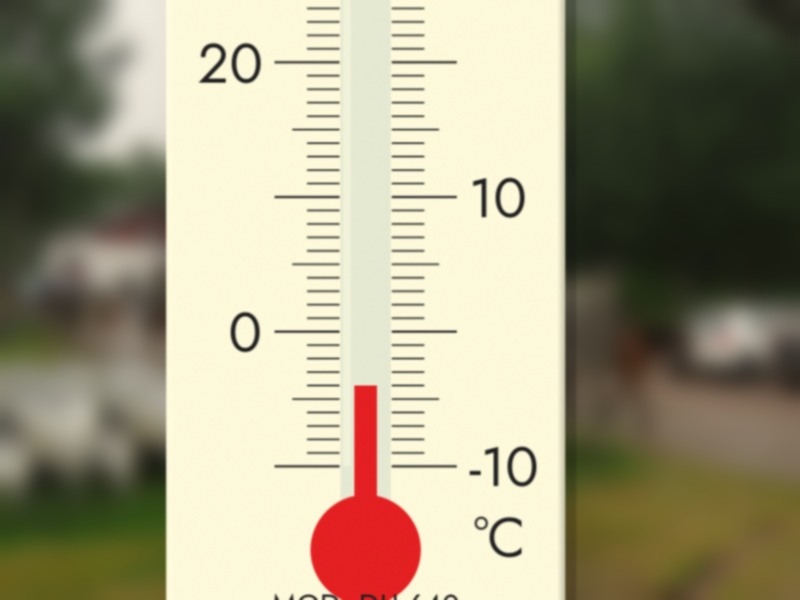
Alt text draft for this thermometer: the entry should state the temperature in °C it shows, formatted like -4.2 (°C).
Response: -4 (°C)
